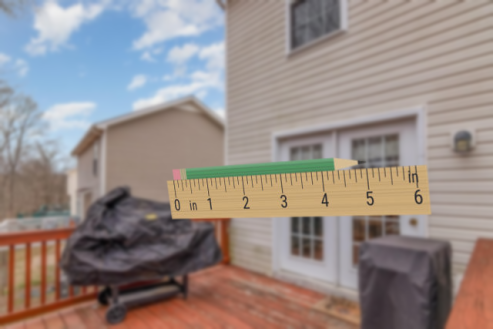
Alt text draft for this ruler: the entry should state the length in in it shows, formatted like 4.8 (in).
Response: 5 (in)
